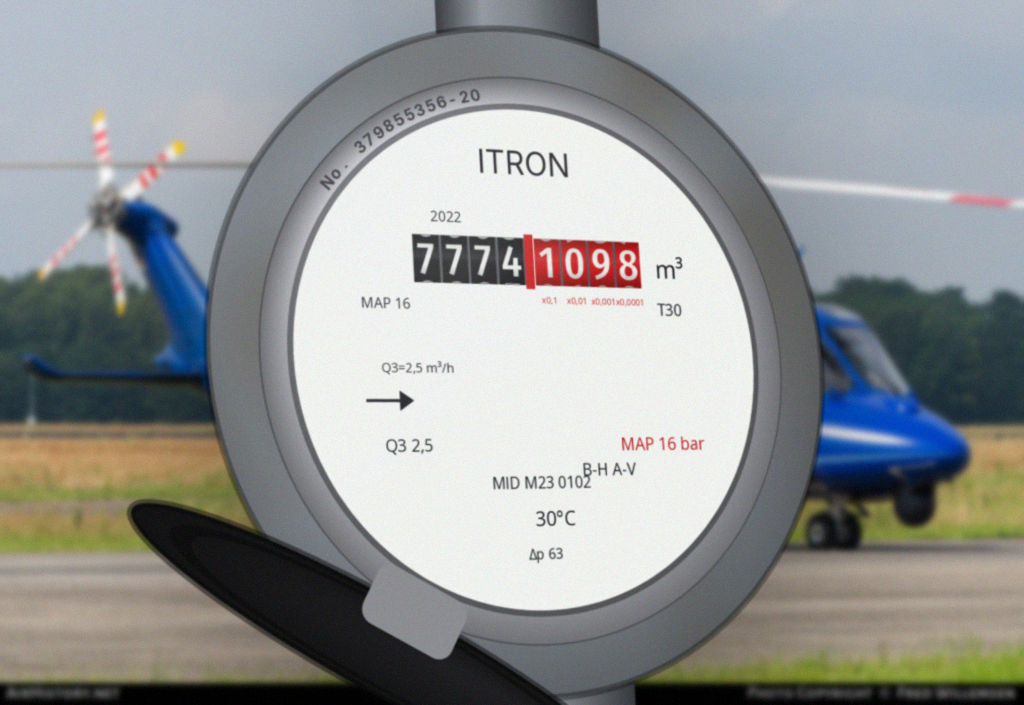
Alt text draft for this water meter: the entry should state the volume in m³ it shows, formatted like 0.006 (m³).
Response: 7774.1098 (m³)
